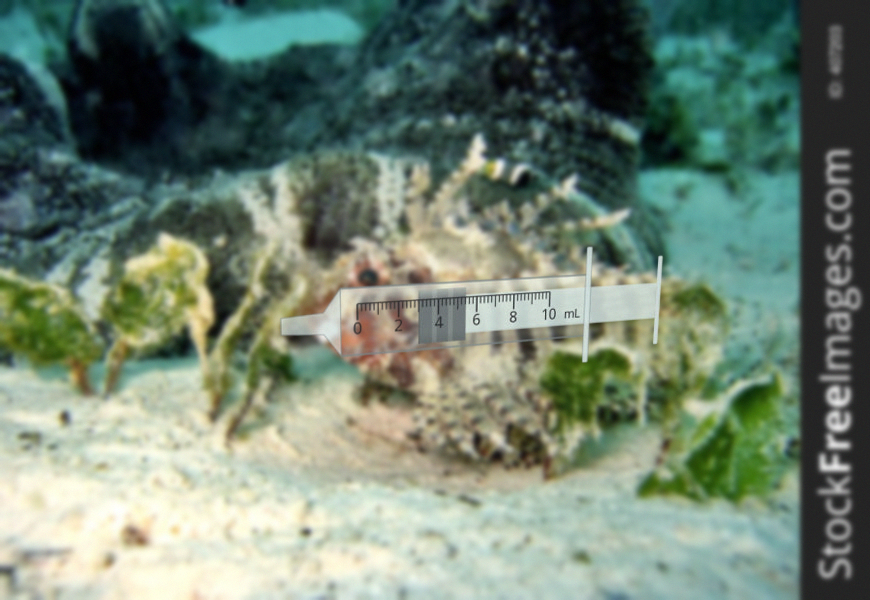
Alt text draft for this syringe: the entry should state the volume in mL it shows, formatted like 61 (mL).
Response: 3 (mL)
